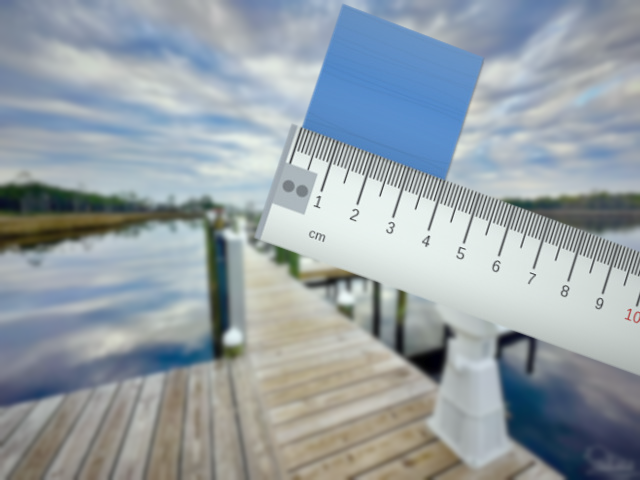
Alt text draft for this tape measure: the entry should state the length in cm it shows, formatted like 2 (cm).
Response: 4 (cm)
